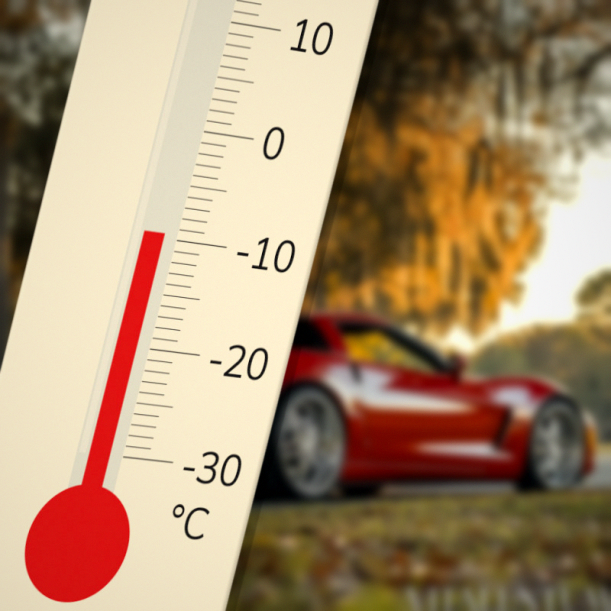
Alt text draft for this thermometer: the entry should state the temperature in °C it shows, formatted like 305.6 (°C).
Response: -9.5 (°C)
